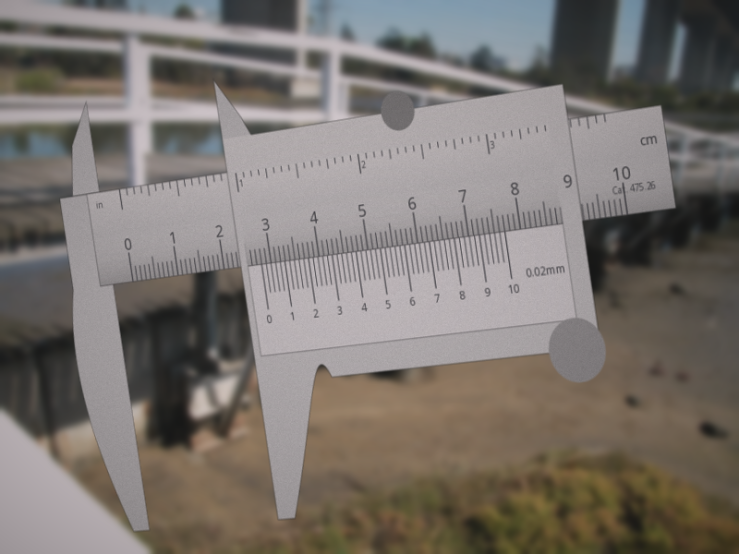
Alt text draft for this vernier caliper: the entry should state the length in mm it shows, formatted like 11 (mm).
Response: 28.0 (mm)
